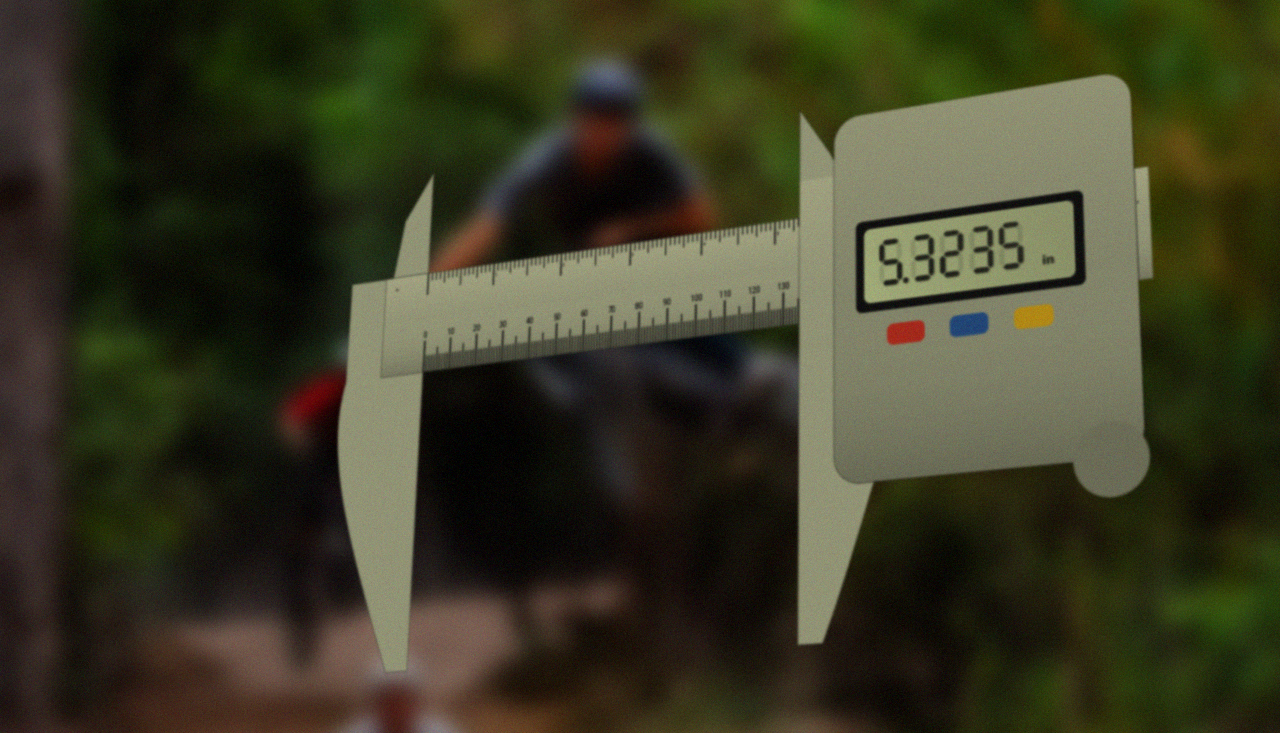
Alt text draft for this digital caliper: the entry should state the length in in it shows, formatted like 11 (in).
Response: 5.3235 (in)
